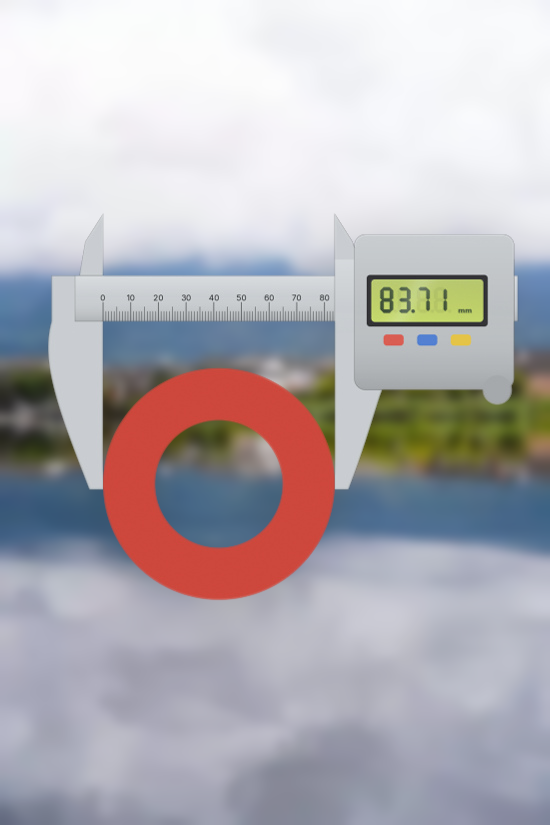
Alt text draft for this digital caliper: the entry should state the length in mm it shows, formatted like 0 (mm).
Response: 83.71 (mm)
